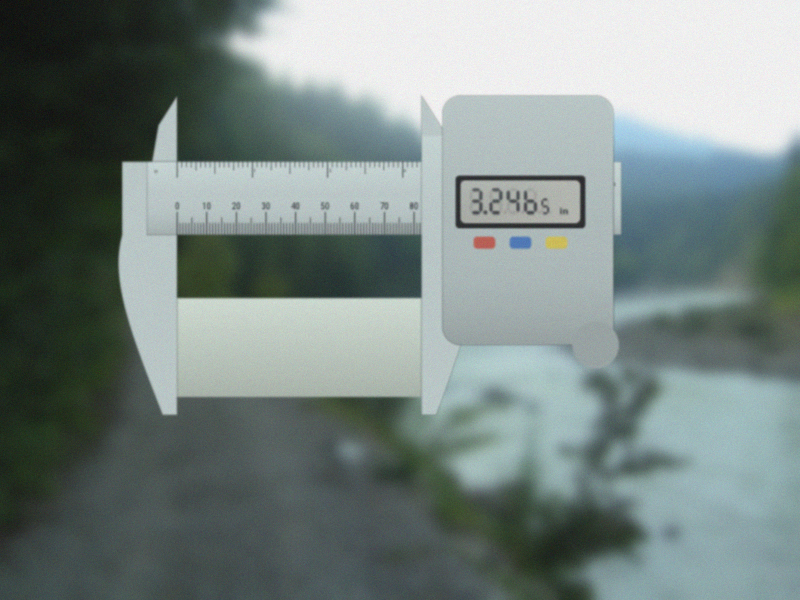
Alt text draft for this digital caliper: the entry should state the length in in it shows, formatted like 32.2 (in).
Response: 3.2465 (in)
